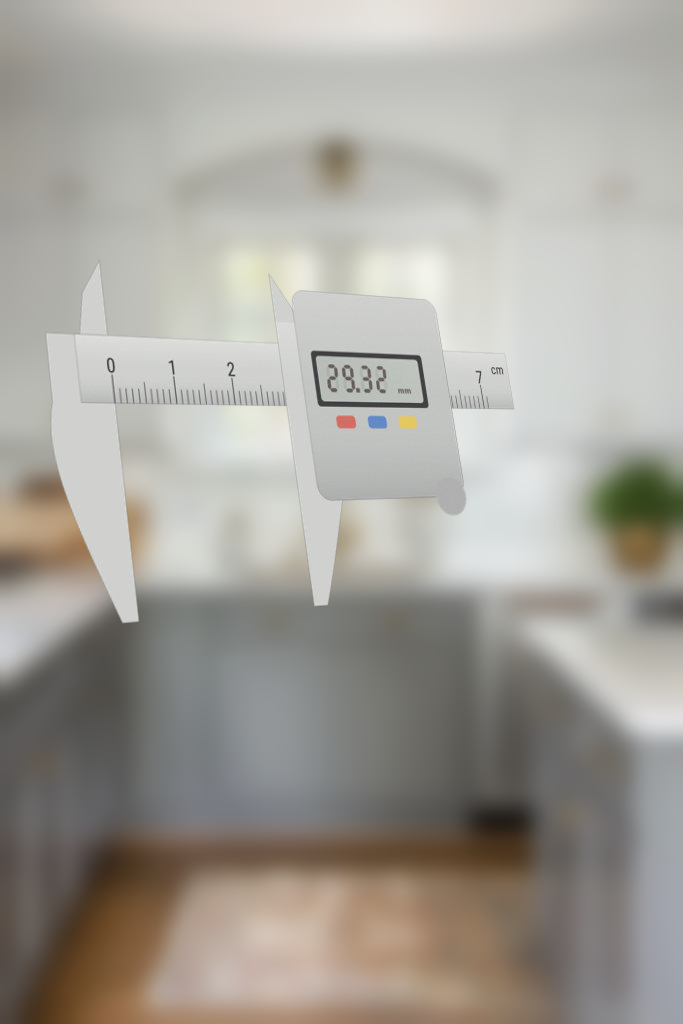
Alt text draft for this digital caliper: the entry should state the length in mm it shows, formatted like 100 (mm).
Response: 29.32 (mm)
